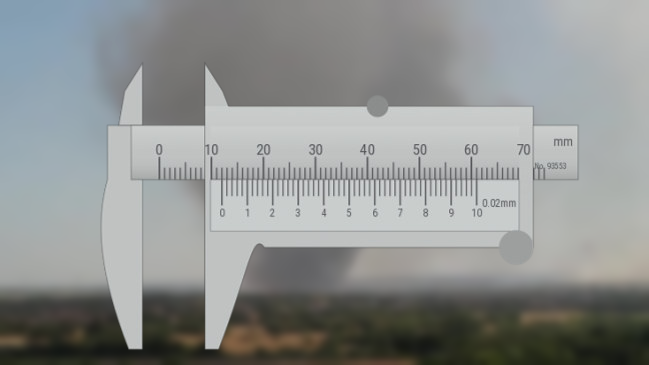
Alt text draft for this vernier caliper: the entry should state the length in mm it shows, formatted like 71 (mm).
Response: 12.0 (mm)
